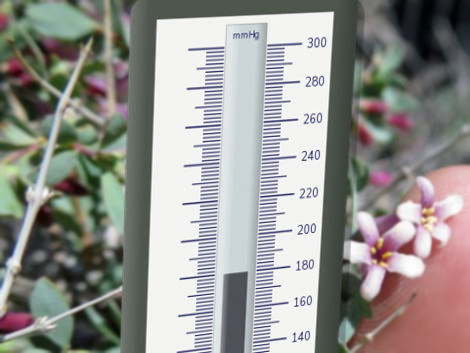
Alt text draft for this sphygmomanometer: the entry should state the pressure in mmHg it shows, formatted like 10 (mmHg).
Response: 180 (mmHg)
